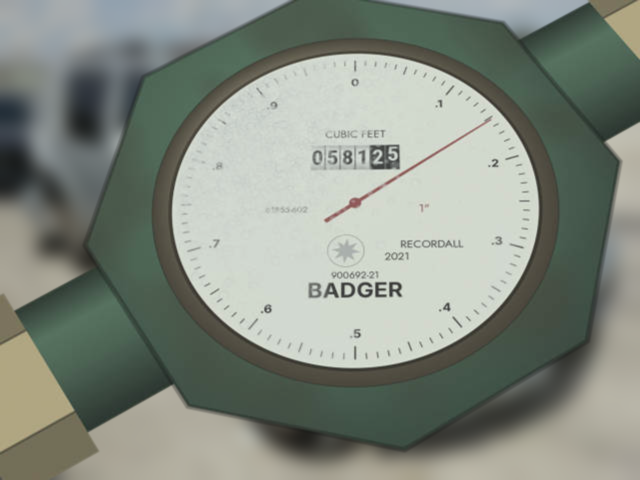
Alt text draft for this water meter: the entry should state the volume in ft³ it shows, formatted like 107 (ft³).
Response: 58125.15 (ft³)
